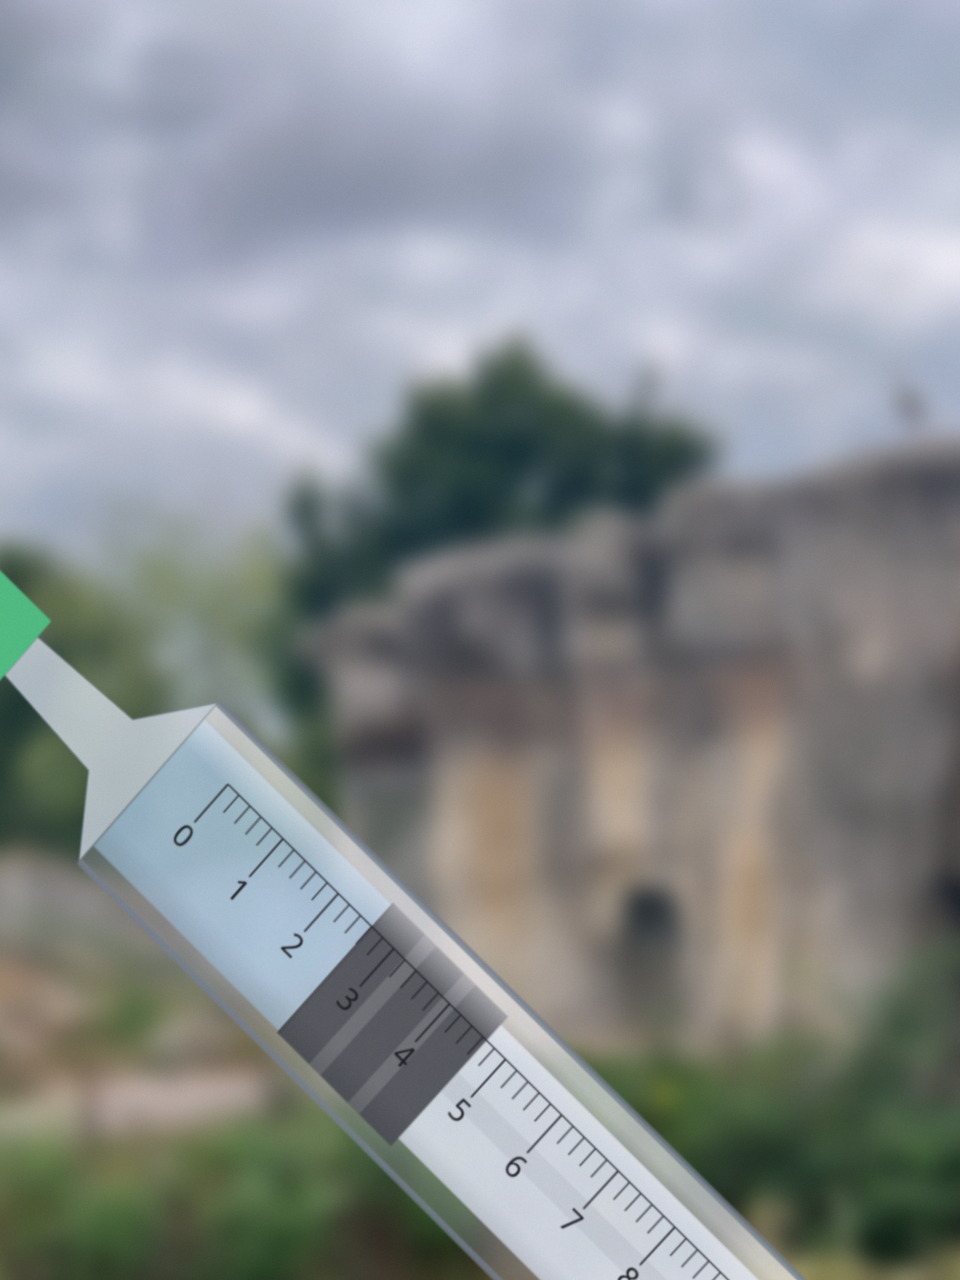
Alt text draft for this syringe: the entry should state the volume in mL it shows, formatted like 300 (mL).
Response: 2.6 (mL)
